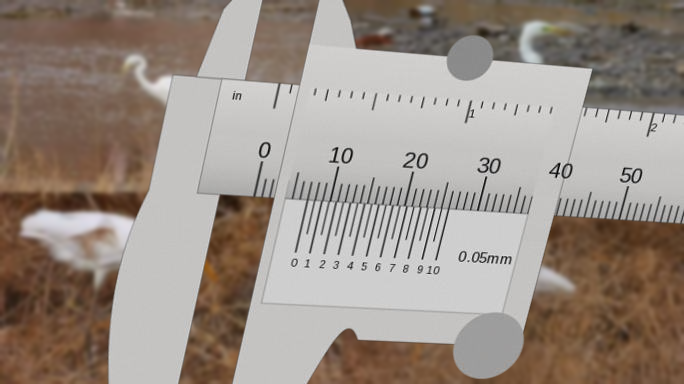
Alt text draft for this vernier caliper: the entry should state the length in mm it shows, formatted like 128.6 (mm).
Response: 7.0 (mm)
